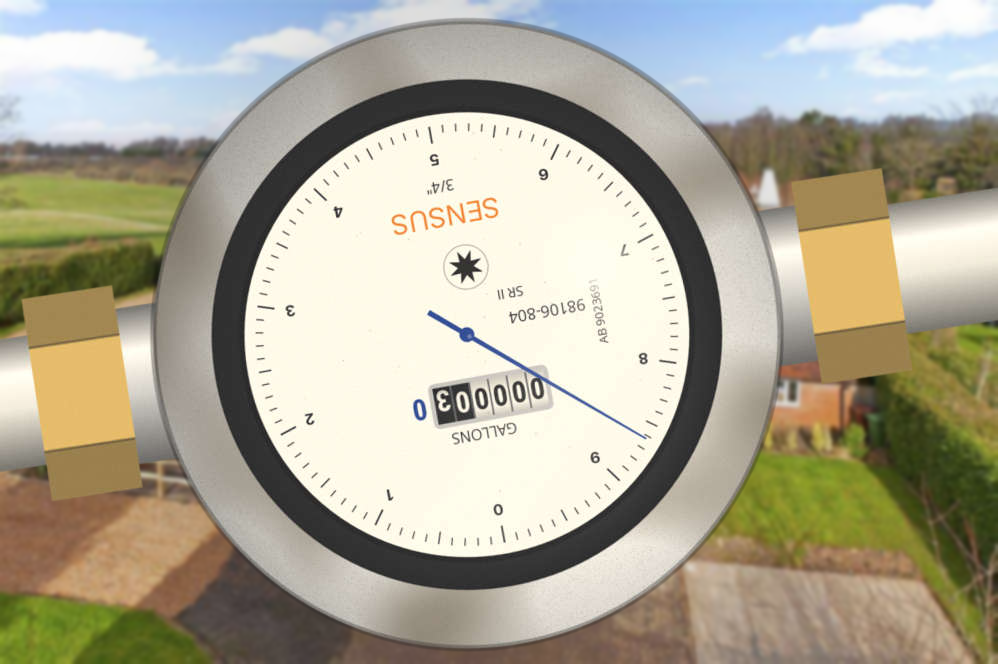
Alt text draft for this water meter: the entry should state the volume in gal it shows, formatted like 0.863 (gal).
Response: 28.6 (gal)
